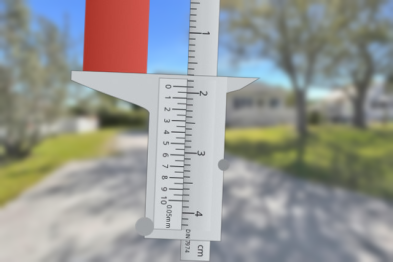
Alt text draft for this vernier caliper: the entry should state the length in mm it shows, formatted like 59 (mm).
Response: 19.0 (mm)
